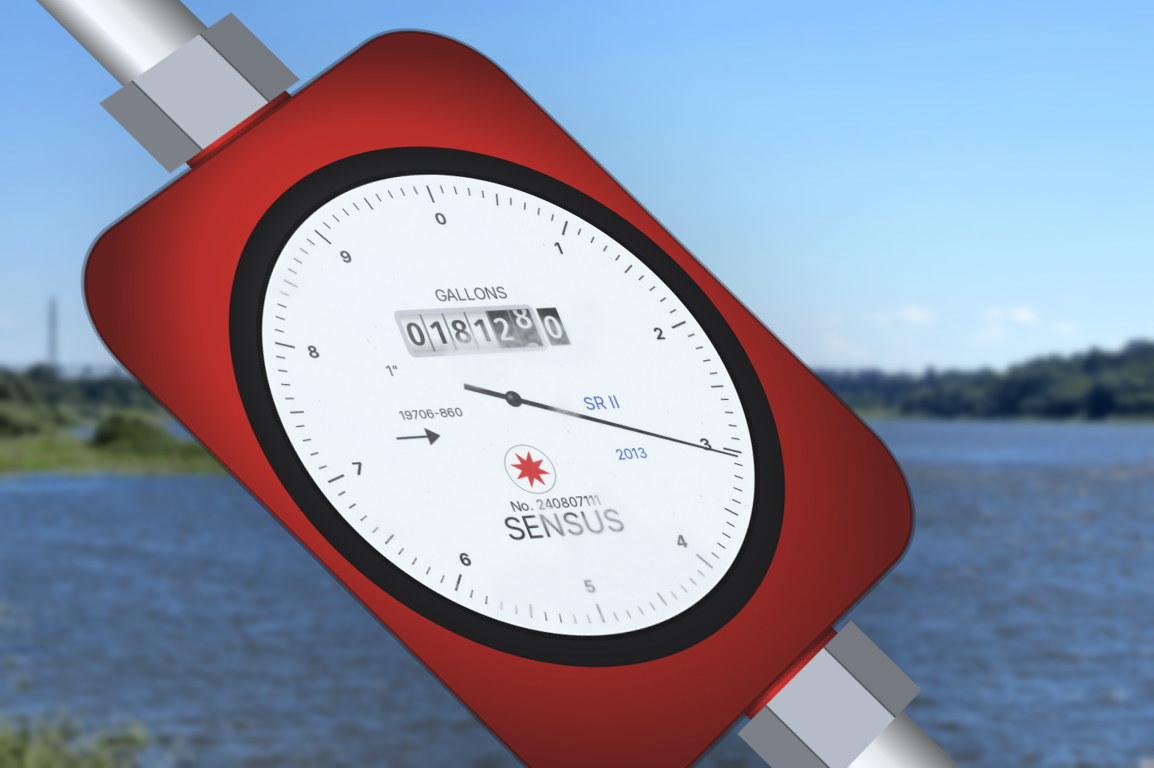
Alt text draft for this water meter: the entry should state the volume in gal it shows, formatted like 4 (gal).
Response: 181283.0 (gal)
